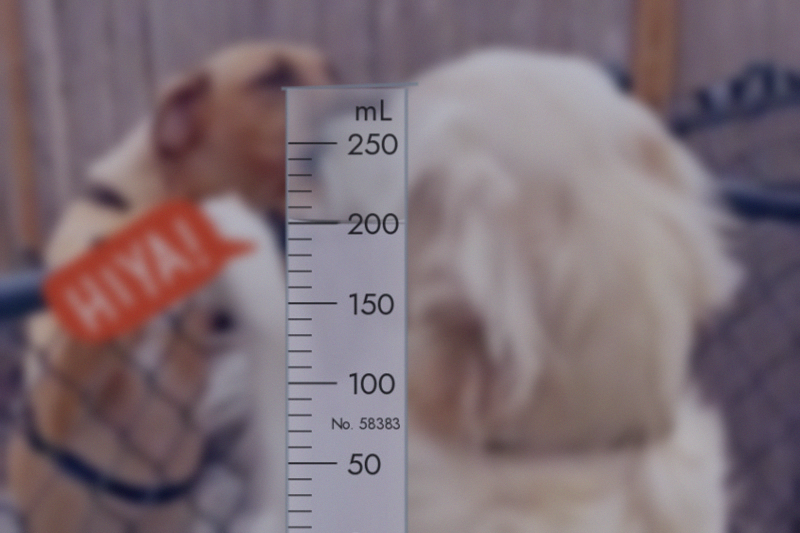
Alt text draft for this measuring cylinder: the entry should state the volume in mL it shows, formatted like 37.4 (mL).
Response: 200 (mL)
